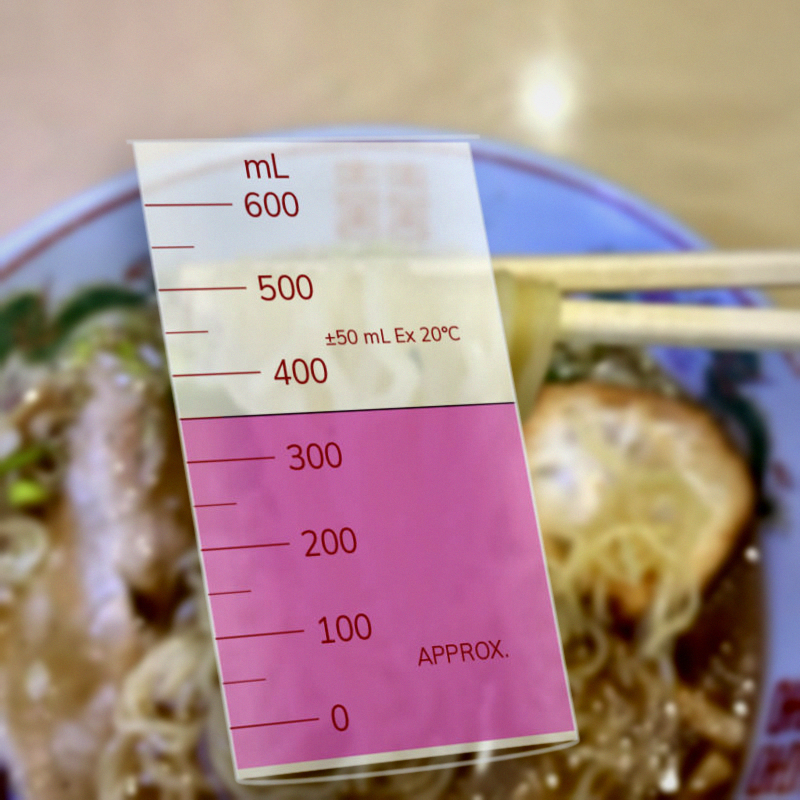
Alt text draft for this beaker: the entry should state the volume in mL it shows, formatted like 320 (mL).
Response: 350 (mL)
